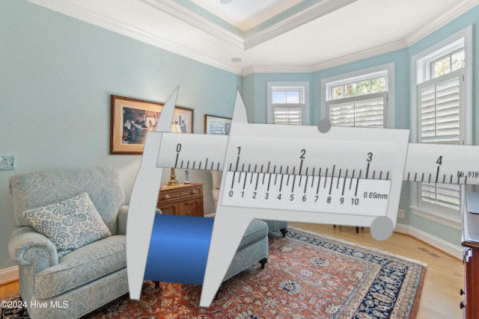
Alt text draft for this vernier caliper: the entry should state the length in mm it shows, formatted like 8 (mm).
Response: 9.8 (mm)
